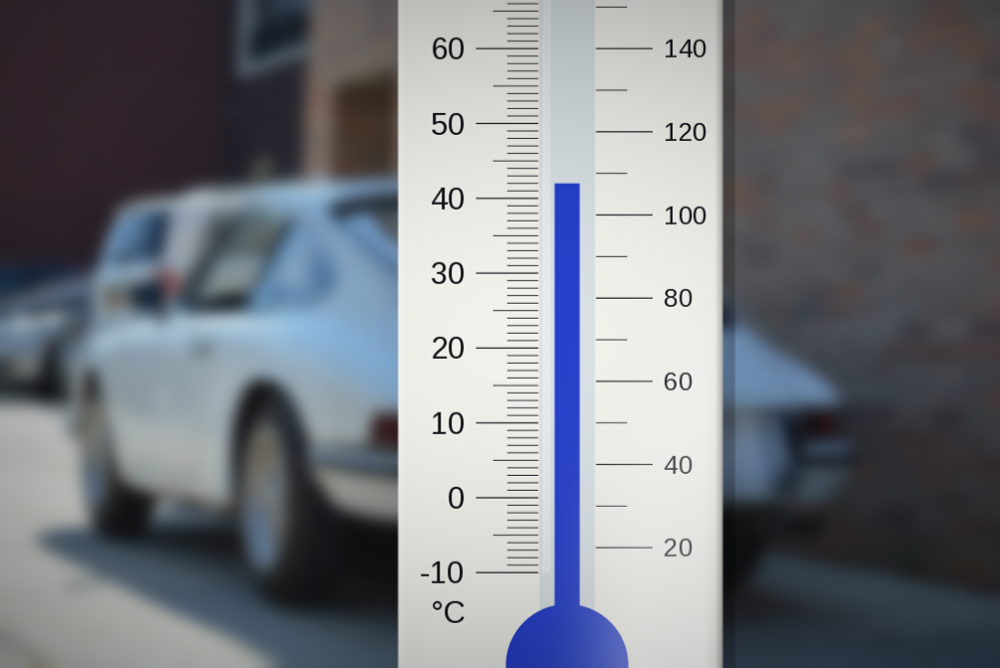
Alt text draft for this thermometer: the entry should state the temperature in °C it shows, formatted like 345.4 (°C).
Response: 42 (°C)
